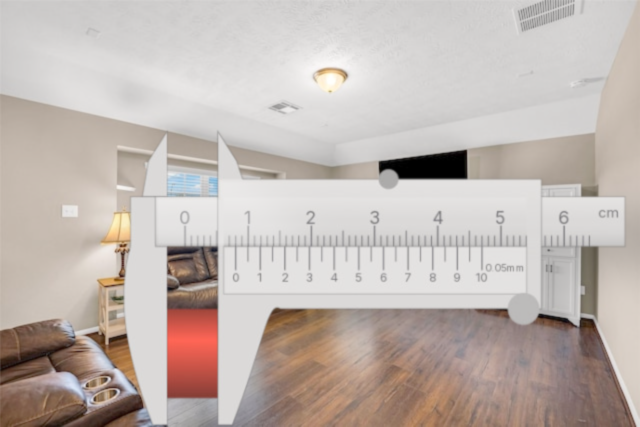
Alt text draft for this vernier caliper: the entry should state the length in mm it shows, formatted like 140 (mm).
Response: 8.0 (mm)
